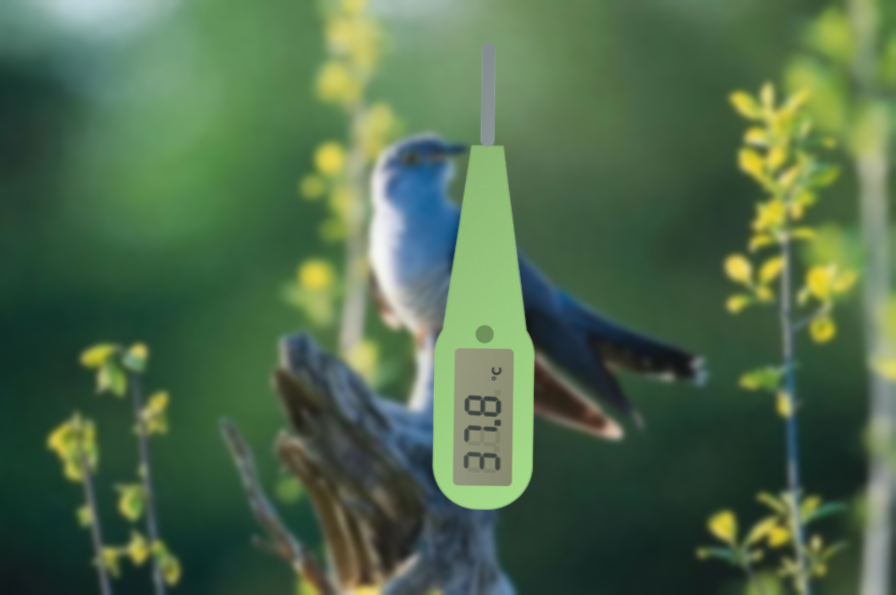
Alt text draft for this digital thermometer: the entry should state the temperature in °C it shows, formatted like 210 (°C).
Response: 37.8 (°C)
